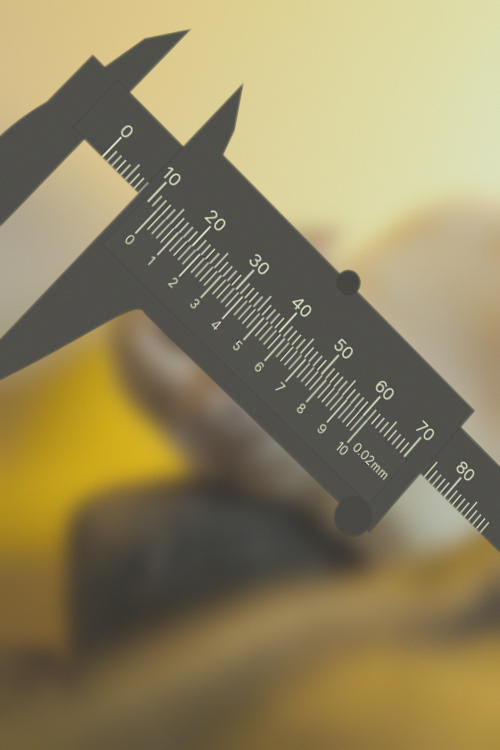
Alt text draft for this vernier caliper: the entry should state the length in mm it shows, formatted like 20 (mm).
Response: 12.0 (mm)
